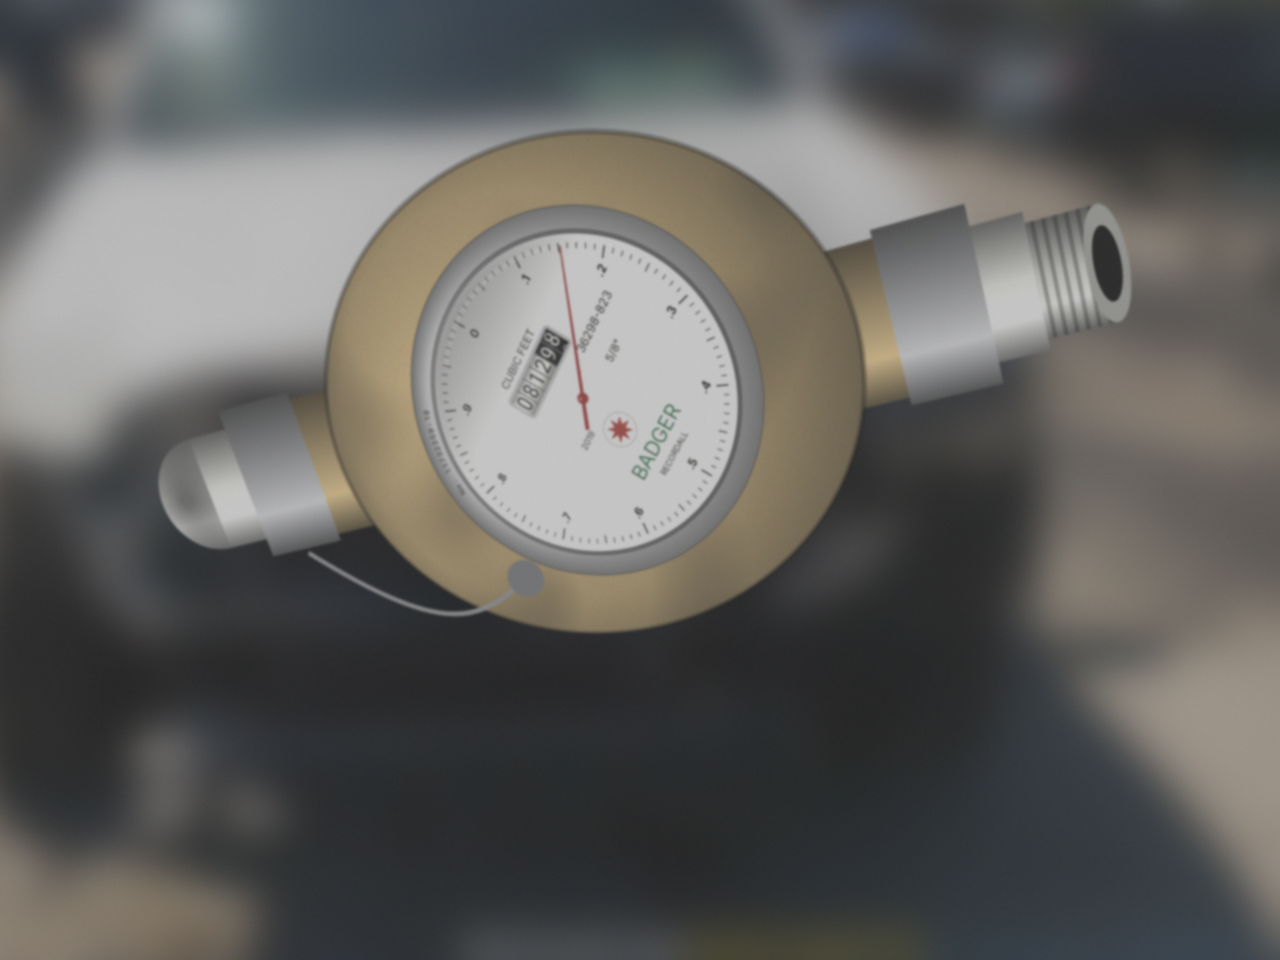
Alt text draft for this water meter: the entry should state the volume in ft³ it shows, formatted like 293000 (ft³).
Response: 81298.15 (ft³)
